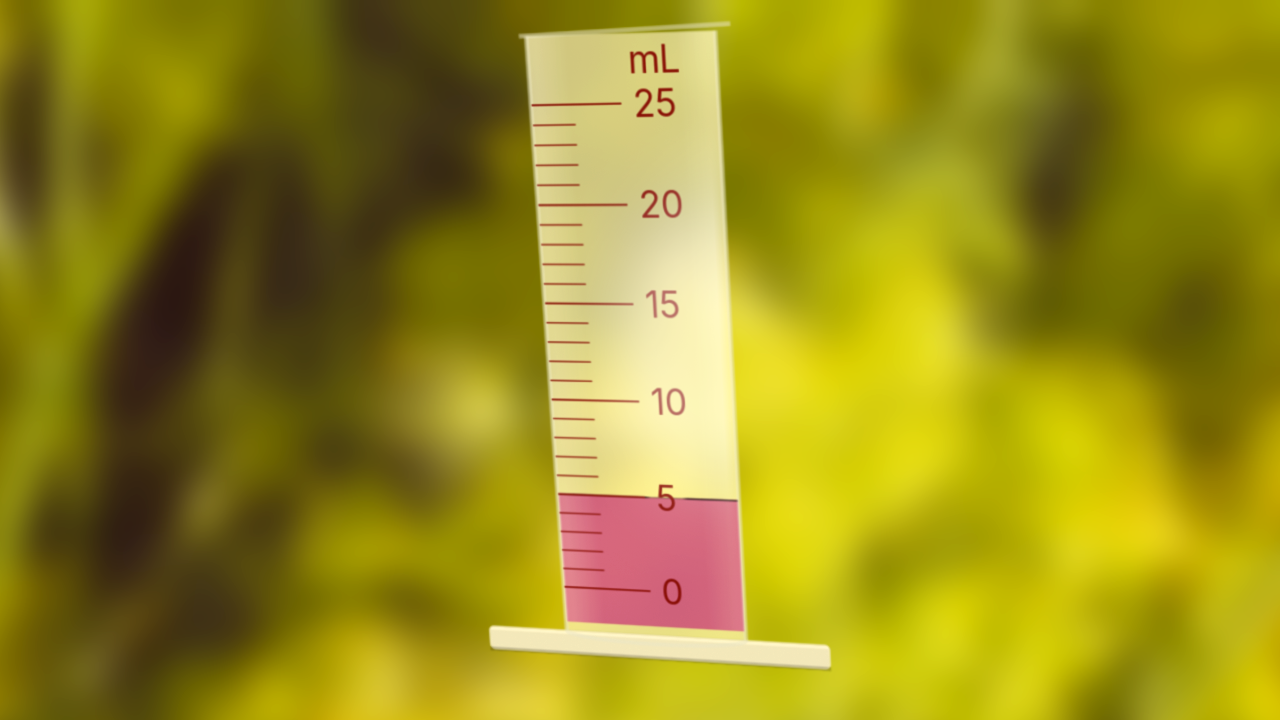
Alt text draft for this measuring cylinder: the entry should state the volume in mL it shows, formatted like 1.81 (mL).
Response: 5 (mL)
